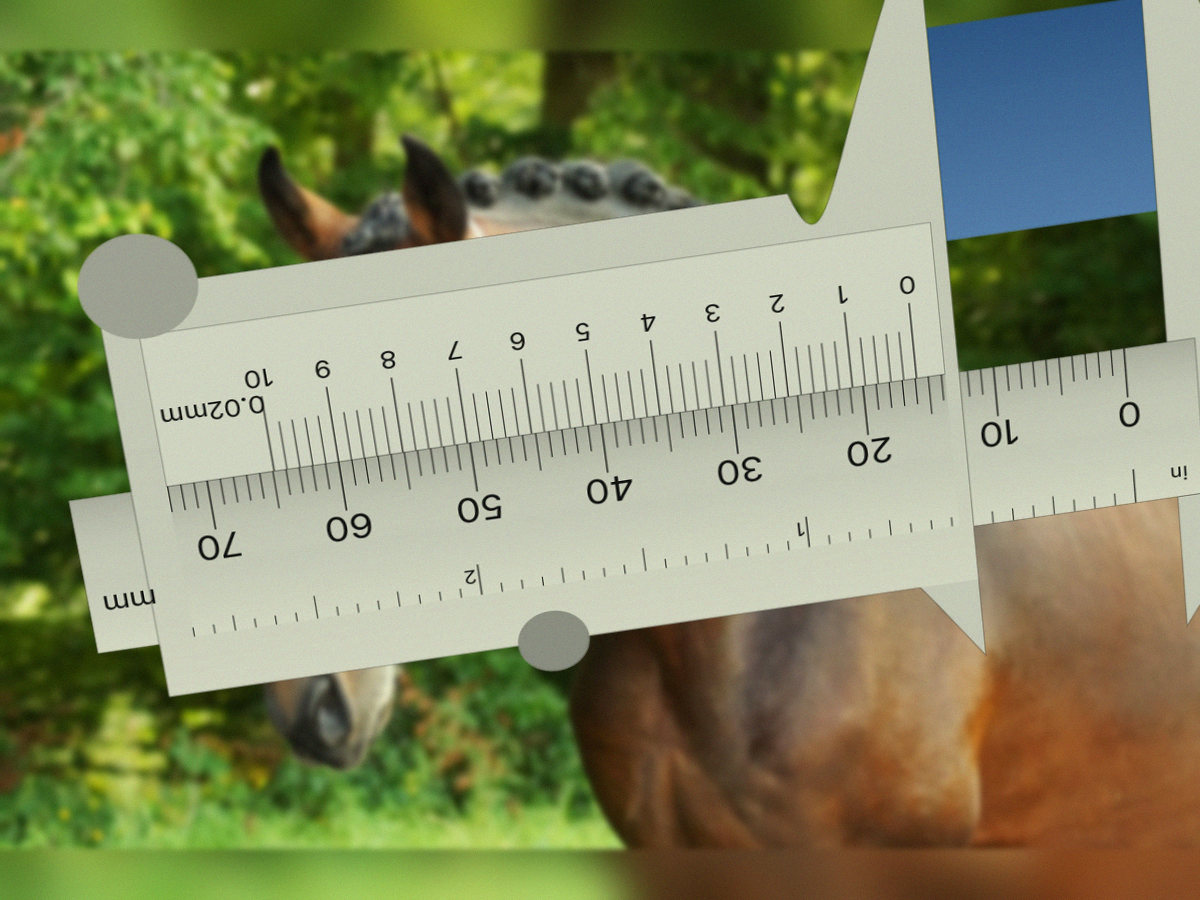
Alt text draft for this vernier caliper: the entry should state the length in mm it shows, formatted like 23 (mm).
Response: 15.9 (mm)
